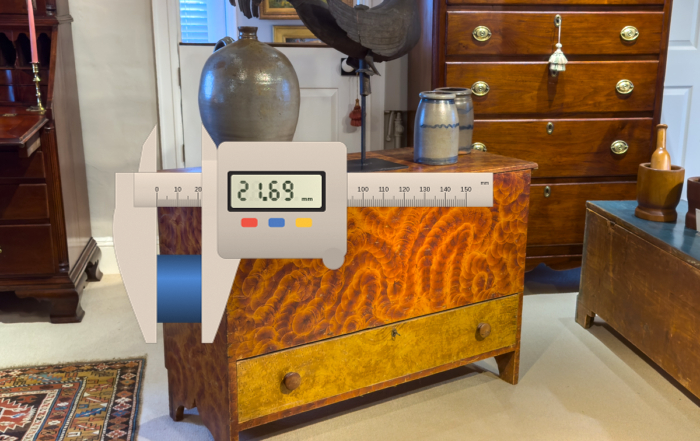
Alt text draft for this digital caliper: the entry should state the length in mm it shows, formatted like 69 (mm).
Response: 21.69 (mm)
